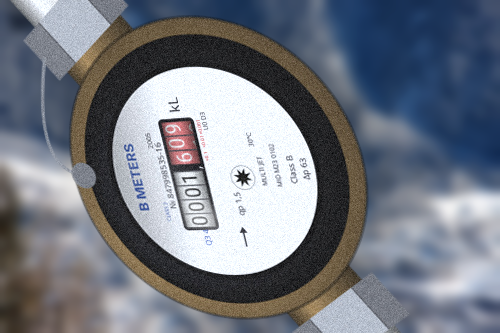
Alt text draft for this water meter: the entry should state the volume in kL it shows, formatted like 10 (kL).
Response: 1.609 (kL)
